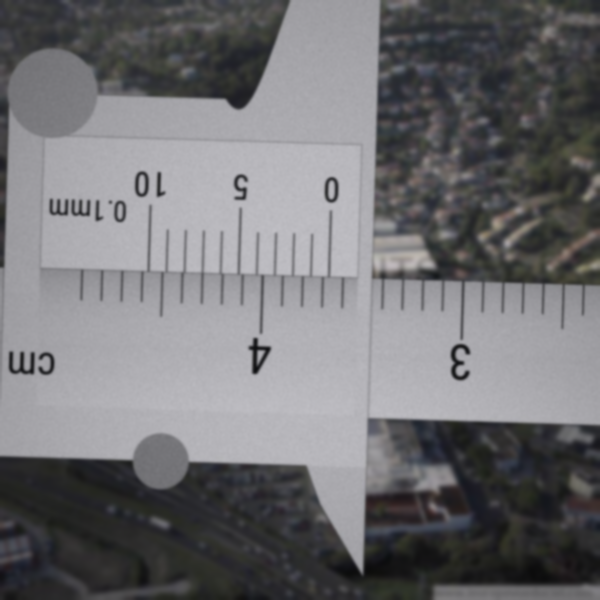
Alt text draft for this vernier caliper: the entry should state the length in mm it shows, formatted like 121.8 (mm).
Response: 36.7 (mm)
